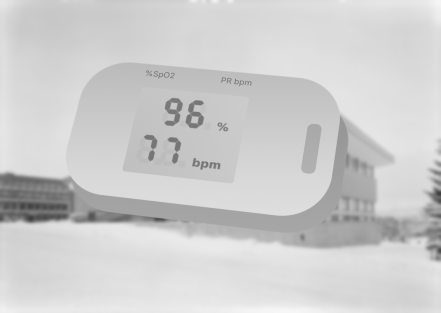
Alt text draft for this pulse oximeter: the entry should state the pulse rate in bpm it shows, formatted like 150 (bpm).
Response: 77 (bpm)
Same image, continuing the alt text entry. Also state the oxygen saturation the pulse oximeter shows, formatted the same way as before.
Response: 96 (%)
